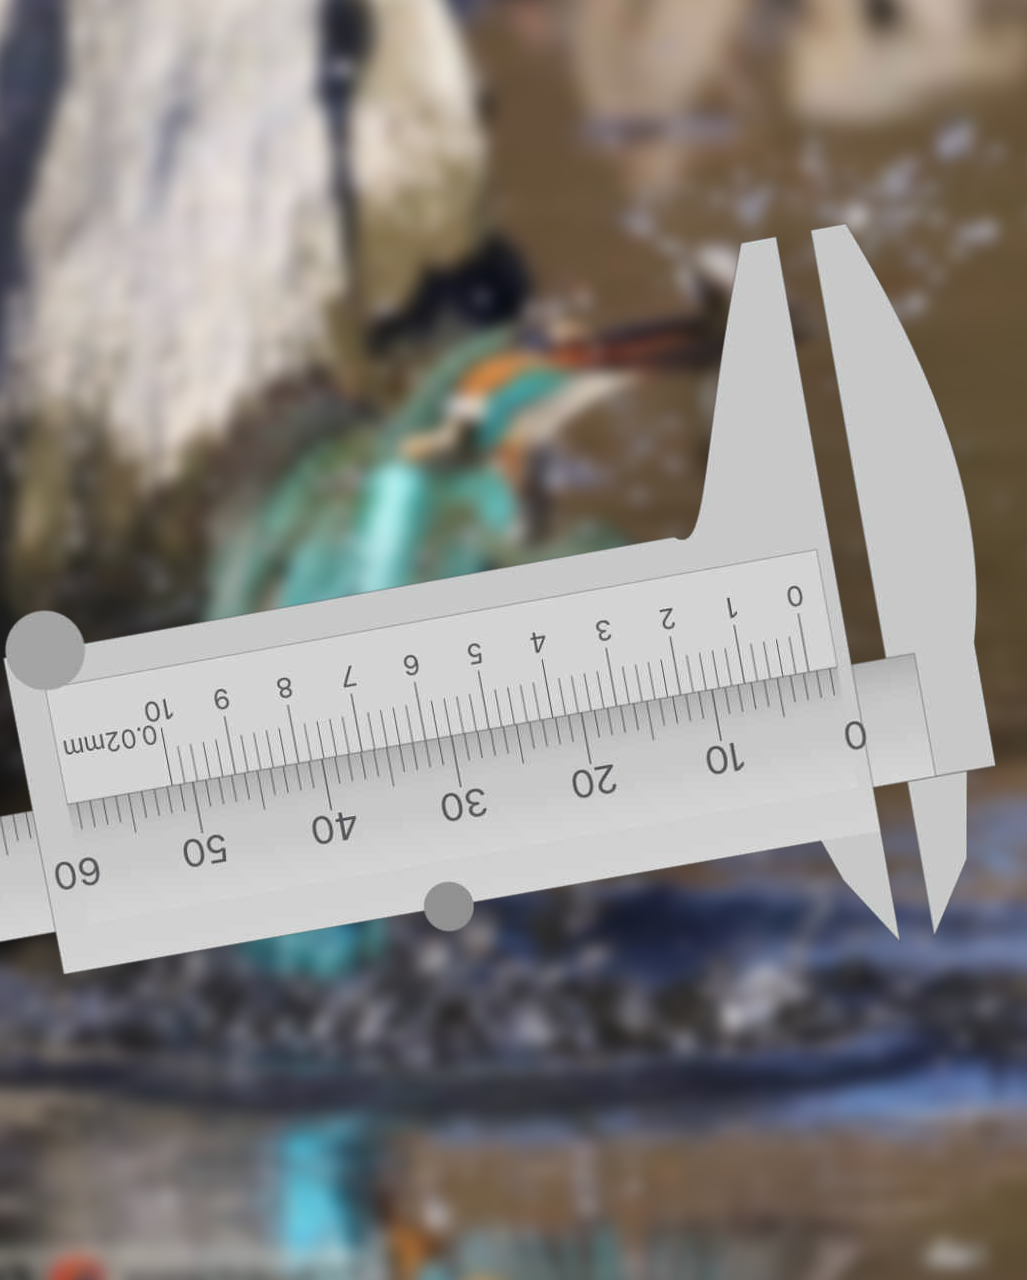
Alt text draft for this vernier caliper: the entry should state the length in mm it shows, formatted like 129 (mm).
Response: 2.6 (mm)
